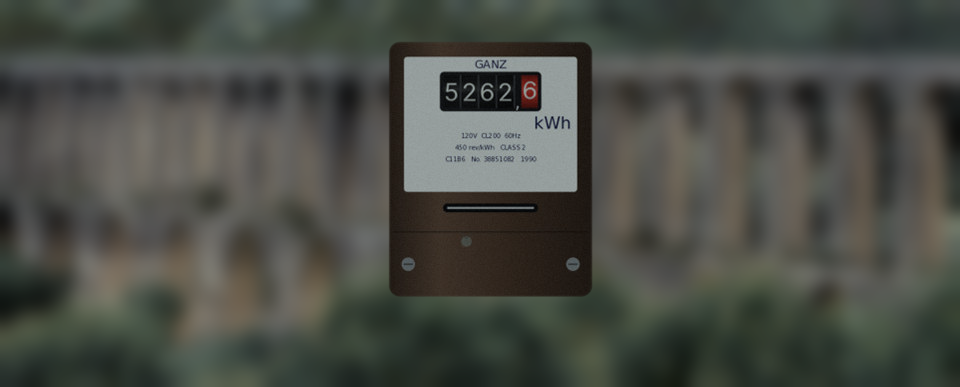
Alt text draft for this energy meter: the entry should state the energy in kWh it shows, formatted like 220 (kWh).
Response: 5262.6 (kWh)
